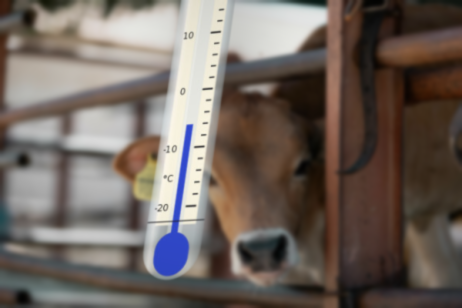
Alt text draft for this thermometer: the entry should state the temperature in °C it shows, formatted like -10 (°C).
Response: -6 (°C)
